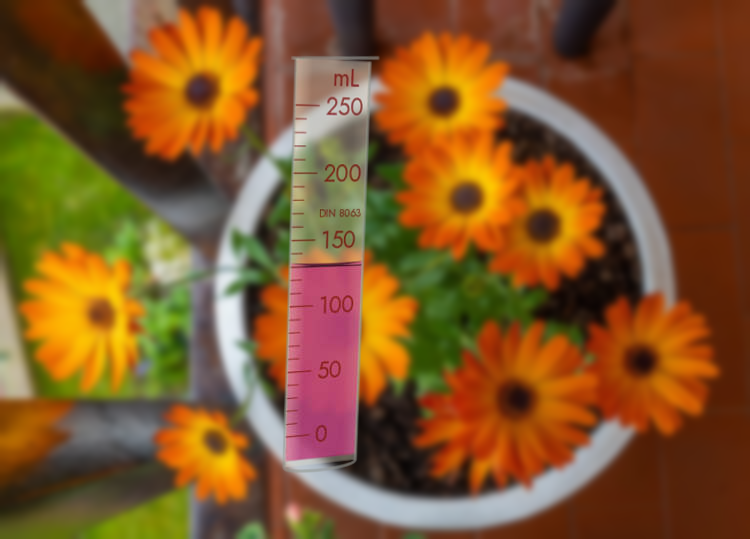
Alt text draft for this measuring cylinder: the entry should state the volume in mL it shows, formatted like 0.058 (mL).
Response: 130 (mL)
